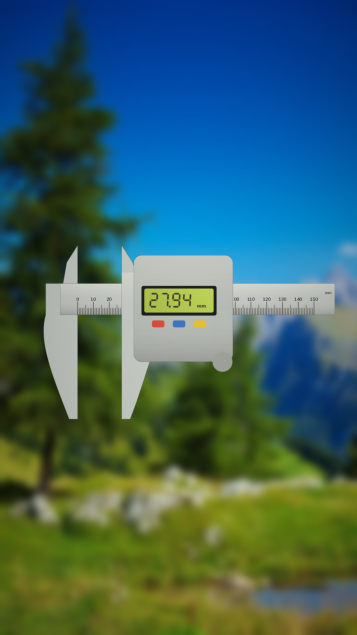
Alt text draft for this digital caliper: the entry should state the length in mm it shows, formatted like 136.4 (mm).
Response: 27.94 (mm)
